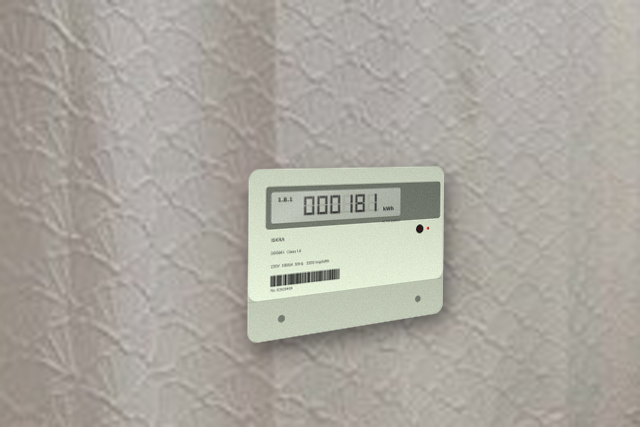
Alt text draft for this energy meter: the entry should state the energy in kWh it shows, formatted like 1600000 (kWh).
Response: 181 (kWh)
